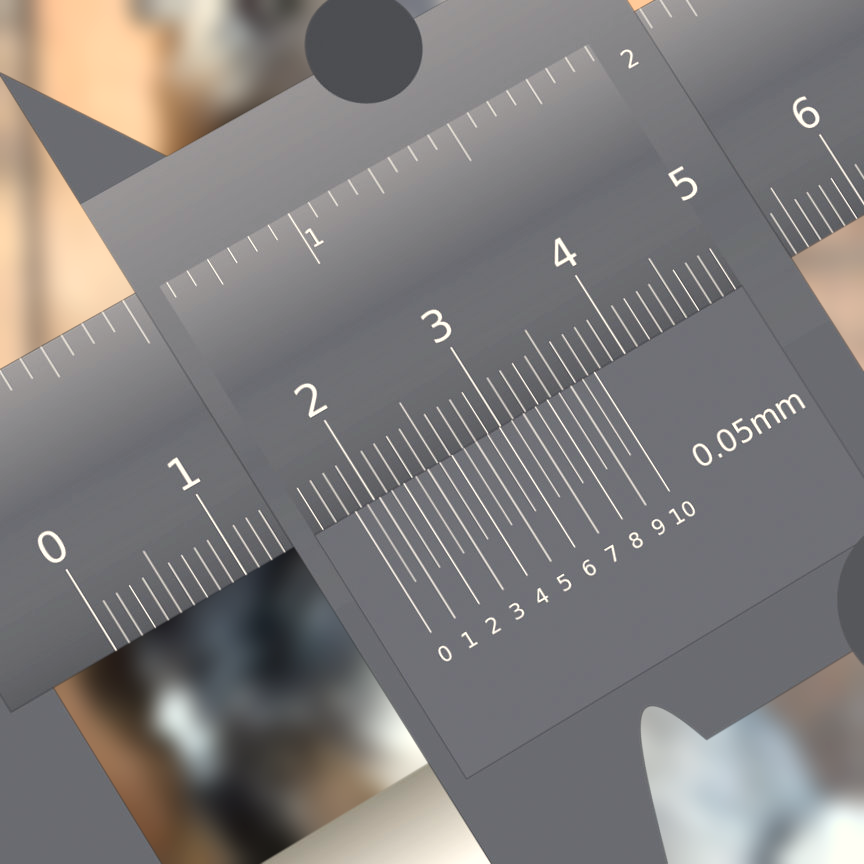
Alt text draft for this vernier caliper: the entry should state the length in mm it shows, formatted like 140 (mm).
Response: 18.5 (mm)
